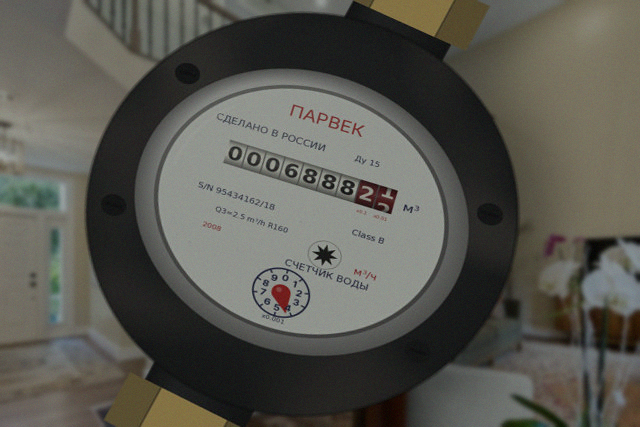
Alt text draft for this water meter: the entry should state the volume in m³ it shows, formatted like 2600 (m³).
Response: 6888.214 (m³)
